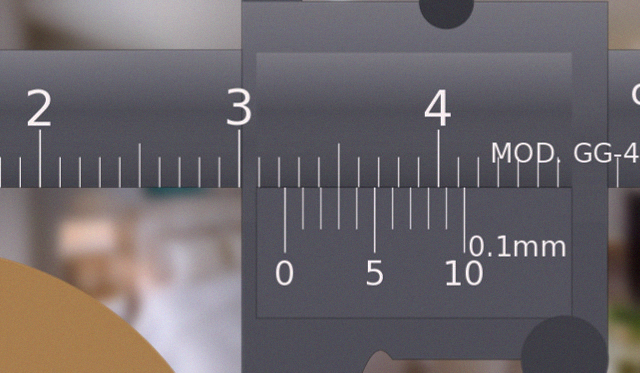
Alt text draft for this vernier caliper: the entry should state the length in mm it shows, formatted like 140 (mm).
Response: 32.3 (mm)
